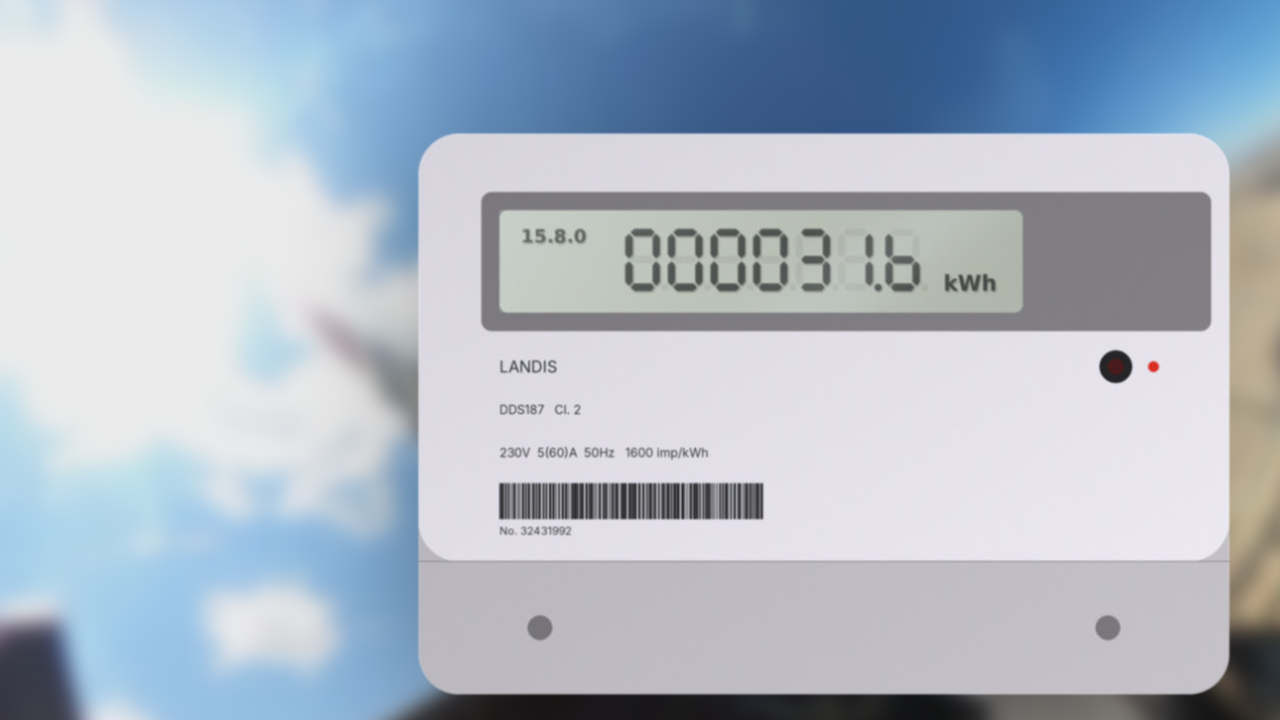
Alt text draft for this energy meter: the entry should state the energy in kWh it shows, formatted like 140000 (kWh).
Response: 31.6 (kWh)
